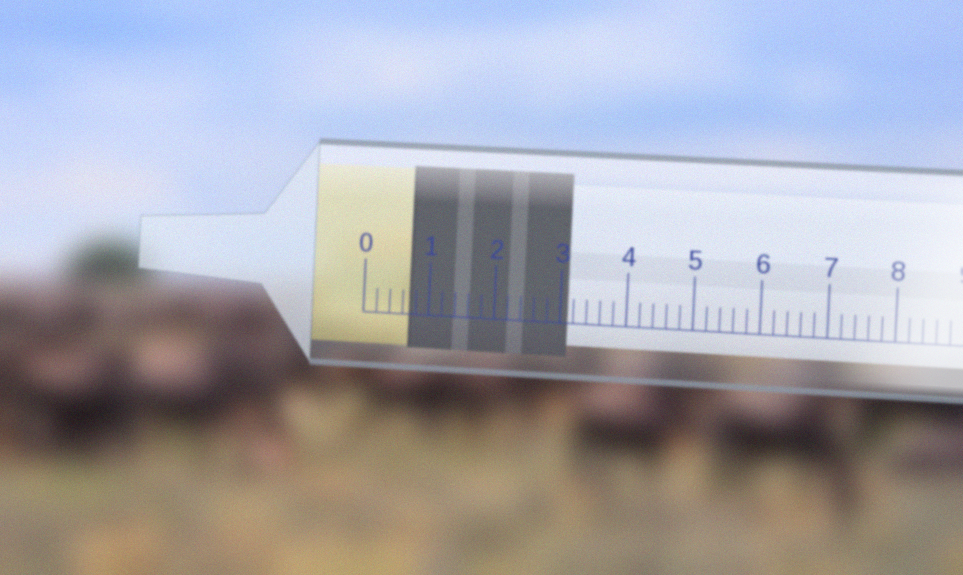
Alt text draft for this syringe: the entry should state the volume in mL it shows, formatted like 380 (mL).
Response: 0.7 (mL)
